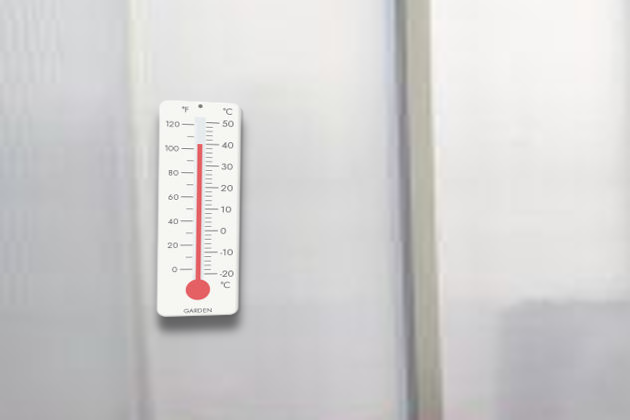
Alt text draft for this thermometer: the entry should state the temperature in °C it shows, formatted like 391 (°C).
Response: 40 (°C)
